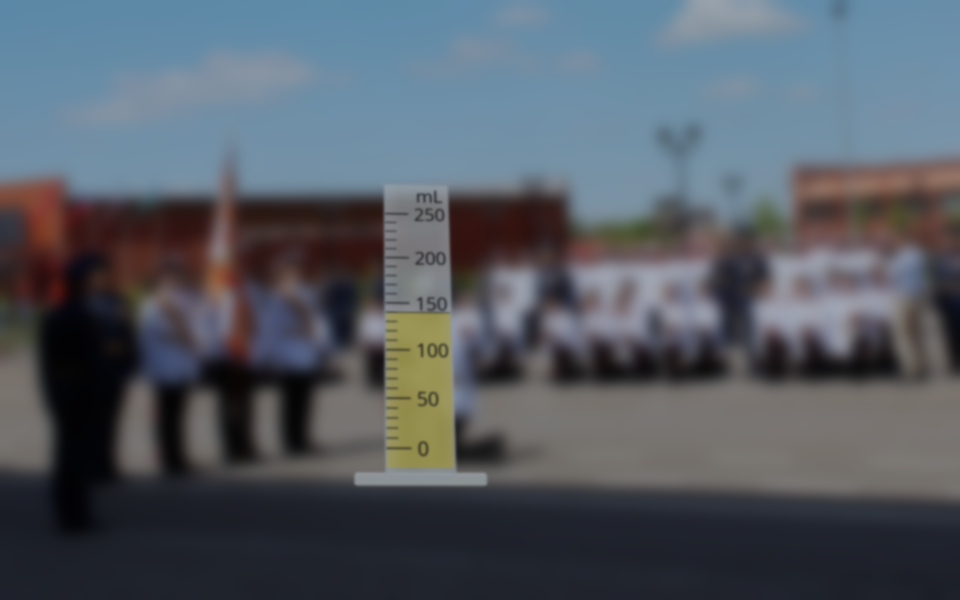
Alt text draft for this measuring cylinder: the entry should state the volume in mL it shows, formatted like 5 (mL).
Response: 140 (mL)
